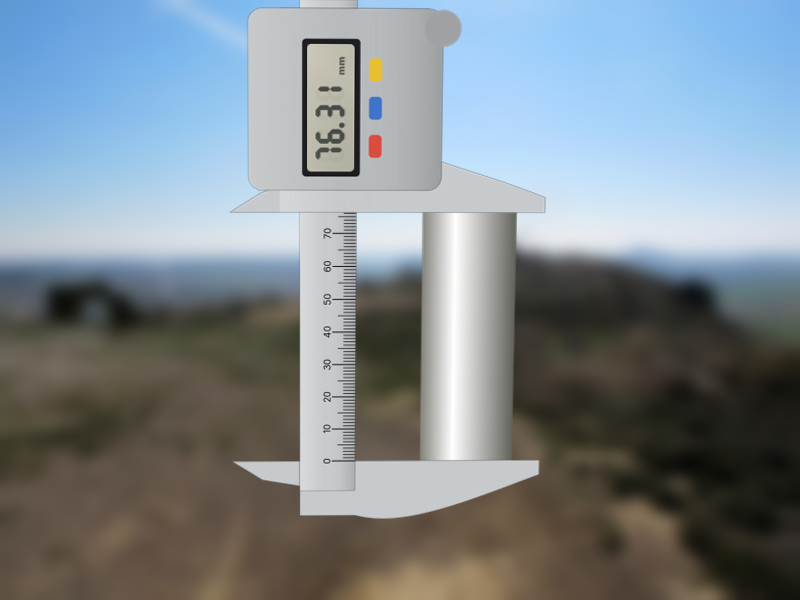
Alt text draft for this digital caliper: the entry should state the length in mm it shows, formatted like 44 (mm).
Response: 76.31 (mm)
